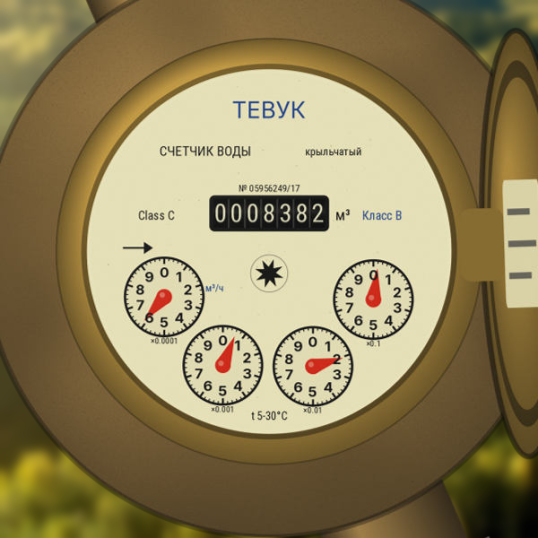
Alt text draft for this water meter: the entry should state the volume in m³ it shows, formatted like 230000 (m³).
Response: 8382.0206 (m³)
